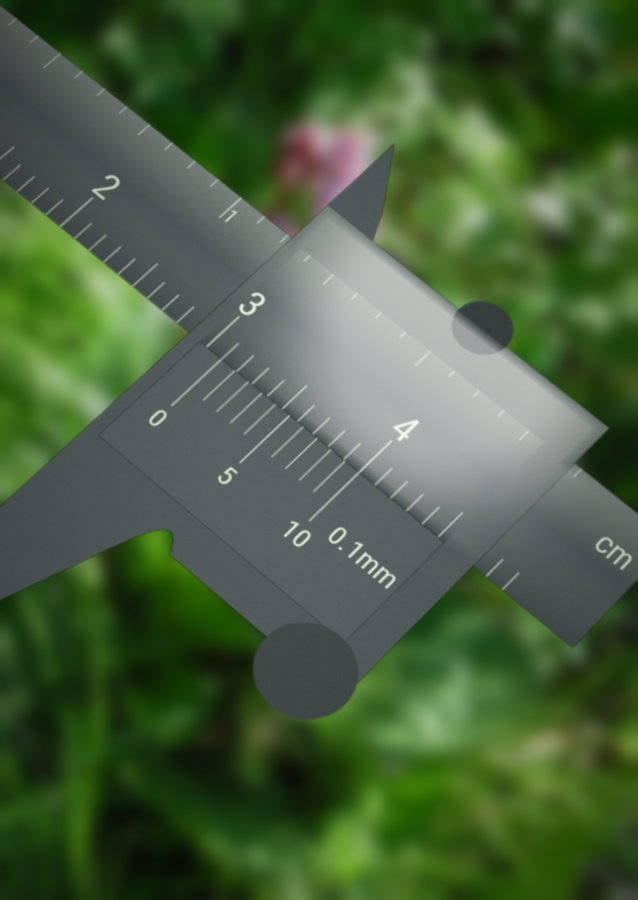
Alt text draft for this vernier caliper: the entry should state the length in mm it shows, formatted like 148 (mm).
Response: 31.0 (mm)
